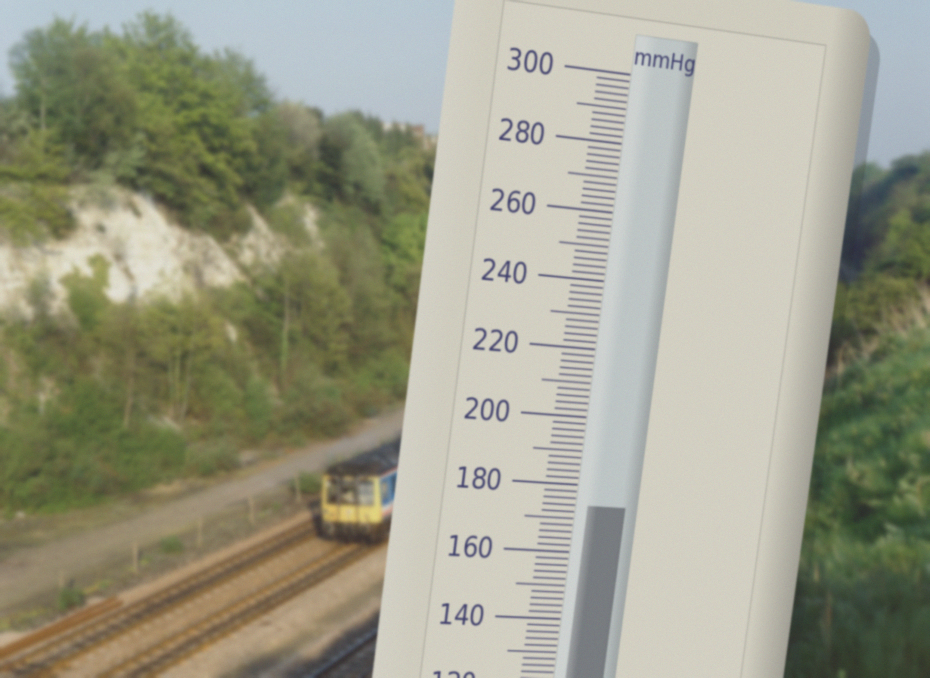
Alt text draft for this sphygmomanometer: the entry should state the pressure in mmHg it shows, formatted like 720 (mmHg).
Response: 174 (mmHg)
